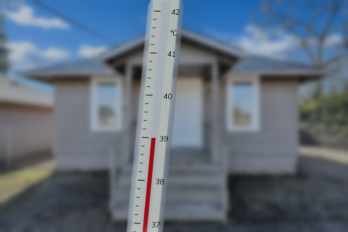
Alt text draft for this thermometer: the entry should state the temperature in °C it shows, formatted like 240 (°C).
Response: 39 (°C)
